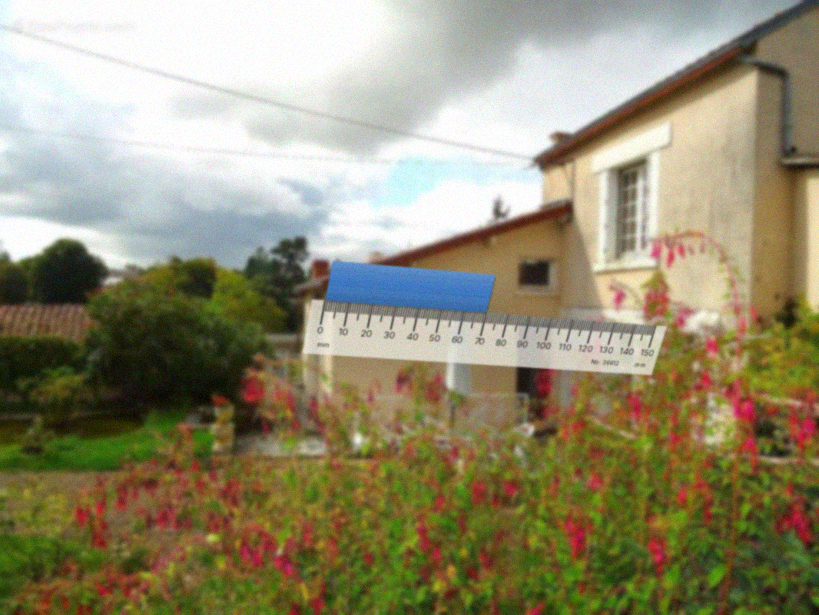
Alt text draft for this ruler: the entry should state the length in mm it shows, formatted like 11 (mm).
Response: 70 (mm)
